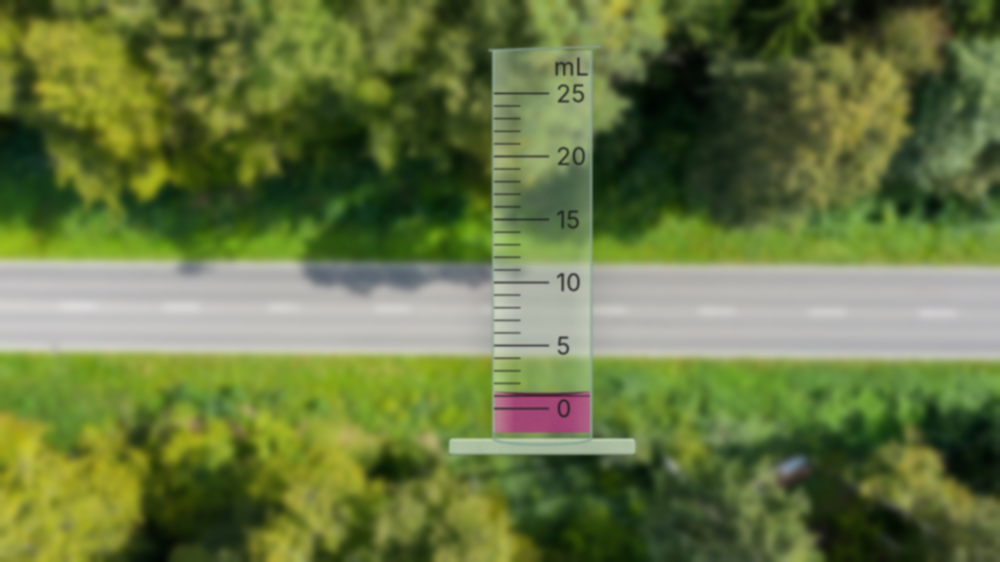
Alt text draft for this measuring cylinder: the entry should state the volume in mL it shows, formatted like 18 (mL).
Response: 1 (mL)
